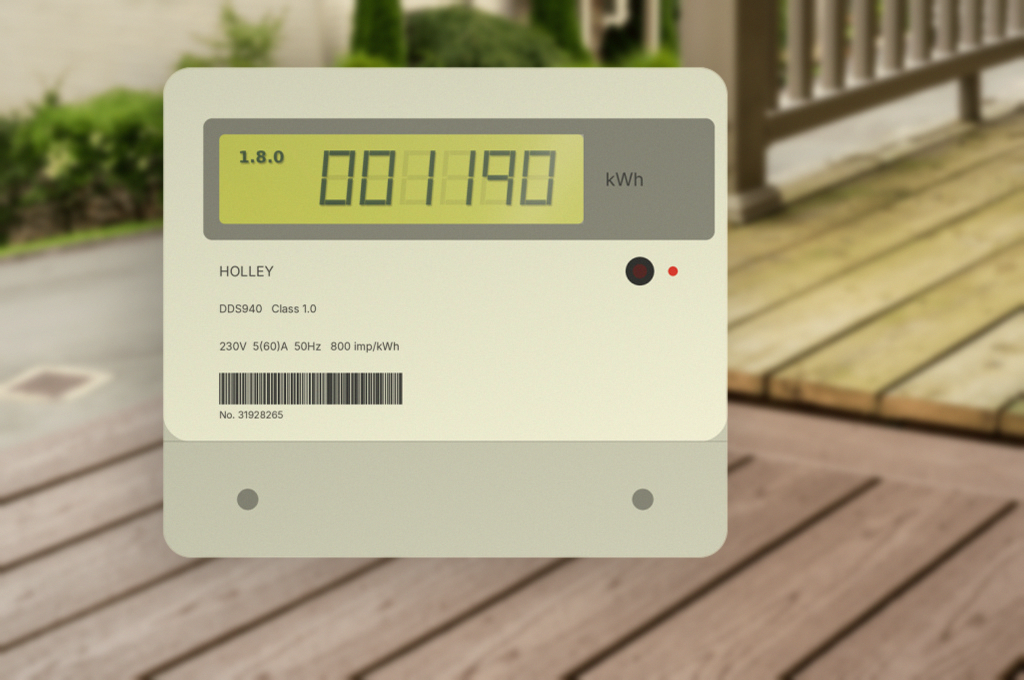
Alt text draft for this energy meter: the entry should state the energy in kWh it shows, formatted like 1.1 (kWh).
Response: 1190 (kWh)
